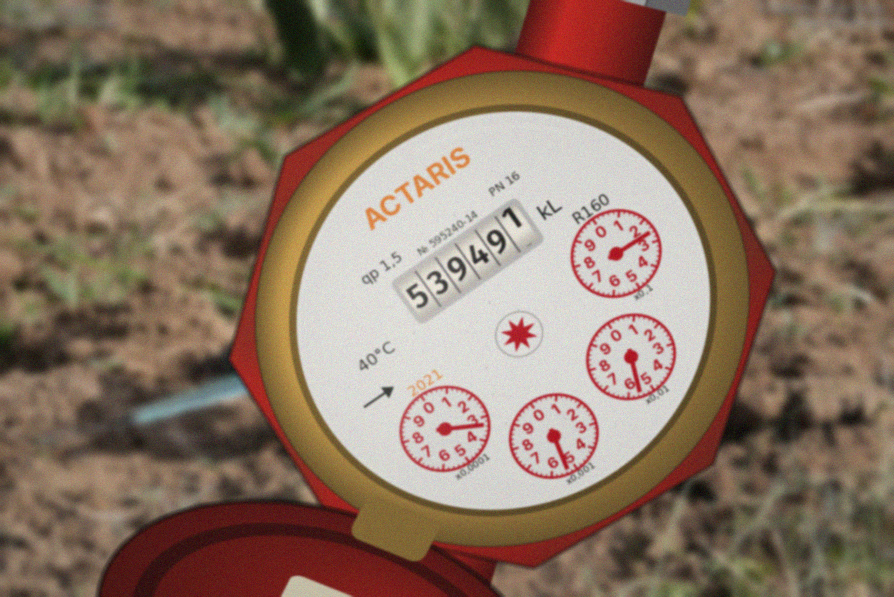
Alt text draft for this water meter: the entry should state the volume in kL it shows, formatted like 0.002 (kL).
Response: 539491.2553 (kL)
